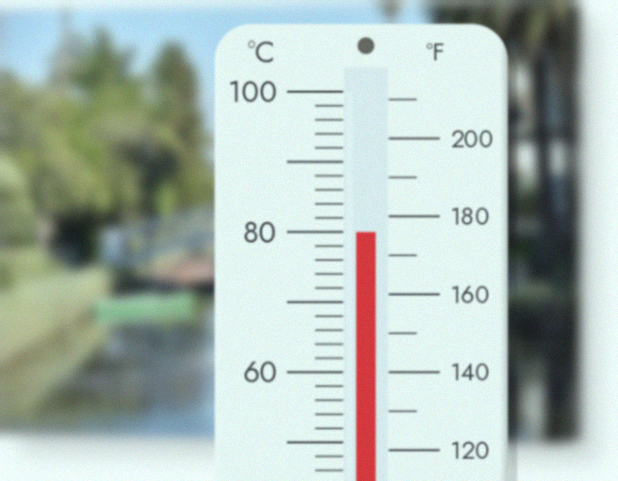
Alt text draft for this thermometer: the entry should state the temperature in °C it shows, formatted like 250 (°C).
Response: 80 (°C)
